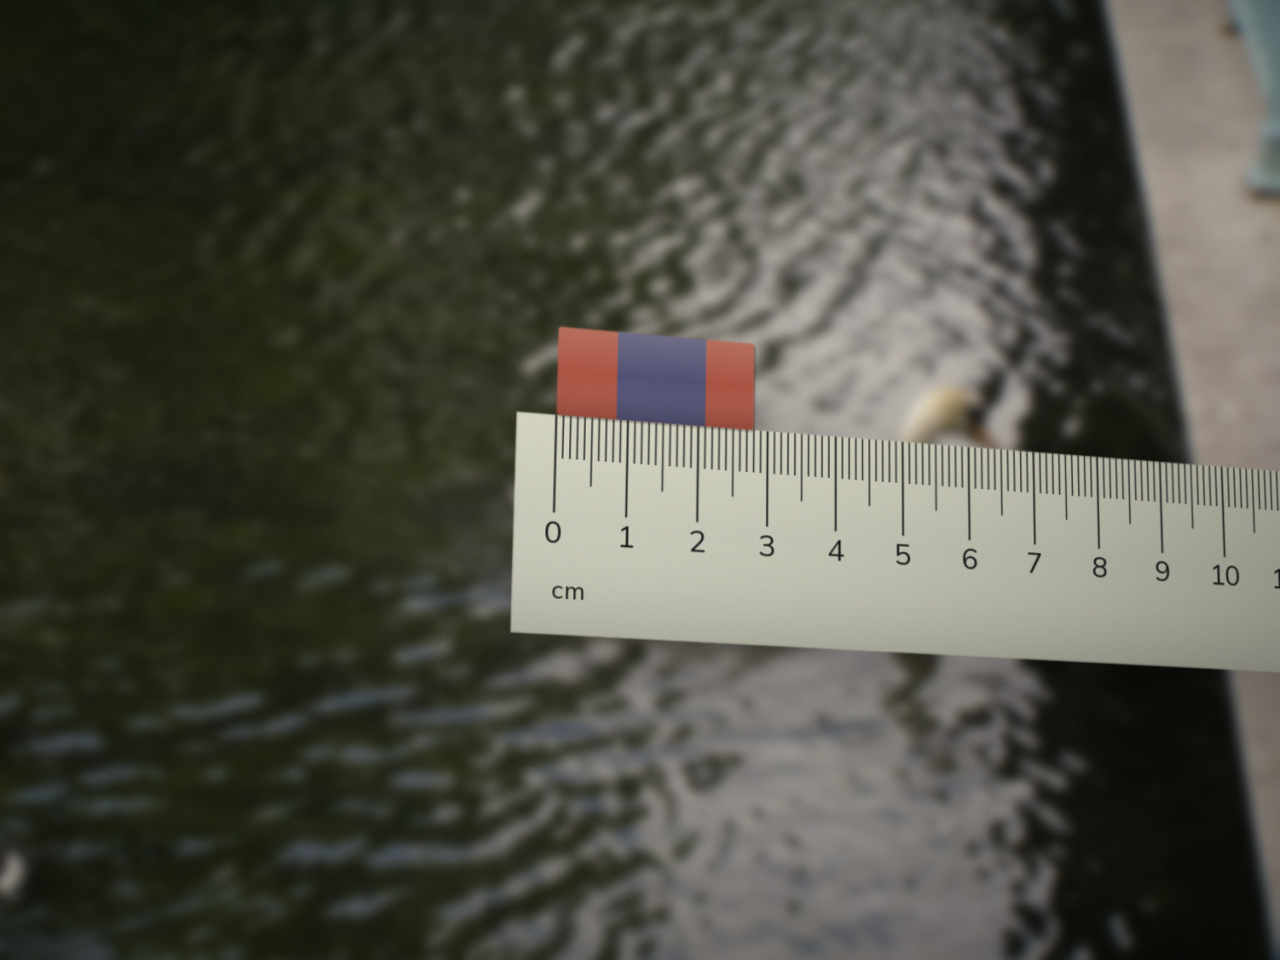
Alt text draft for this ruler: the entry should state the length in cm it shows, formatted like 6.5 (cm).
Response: 2.8 (cm)
